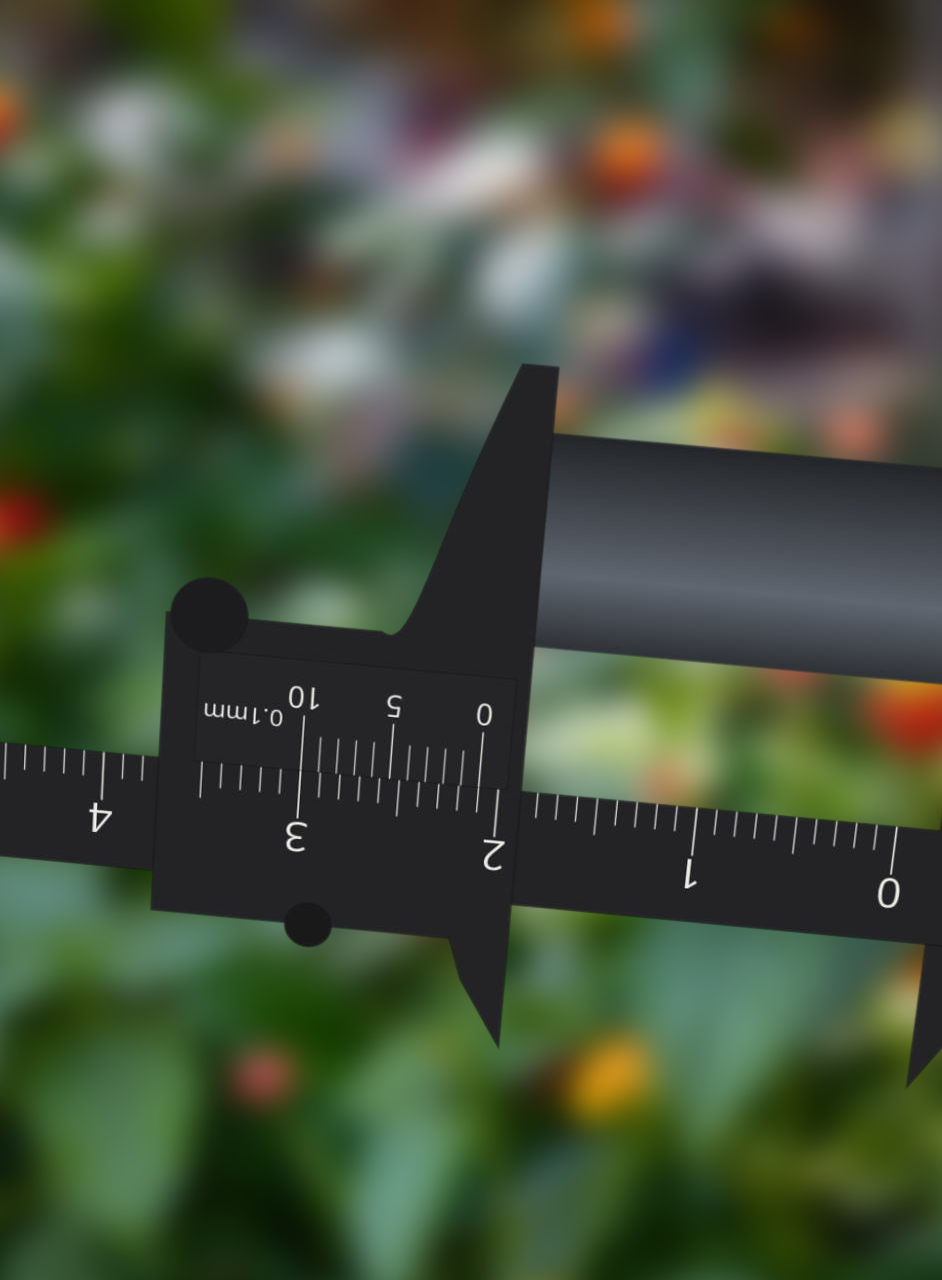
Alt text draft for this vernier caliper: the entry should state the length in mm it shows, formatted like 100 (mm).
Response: 21.0 (mm)
